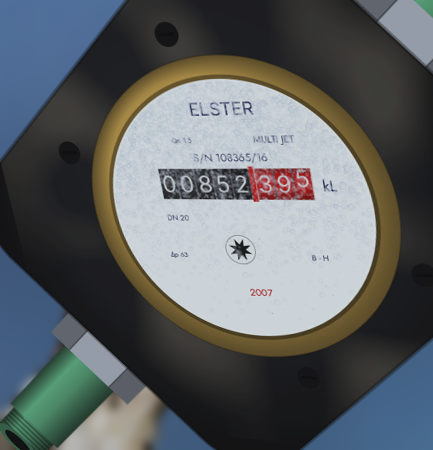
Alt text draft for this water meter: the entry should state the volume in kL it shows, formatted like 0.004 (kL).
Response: 852.395 (kL)
